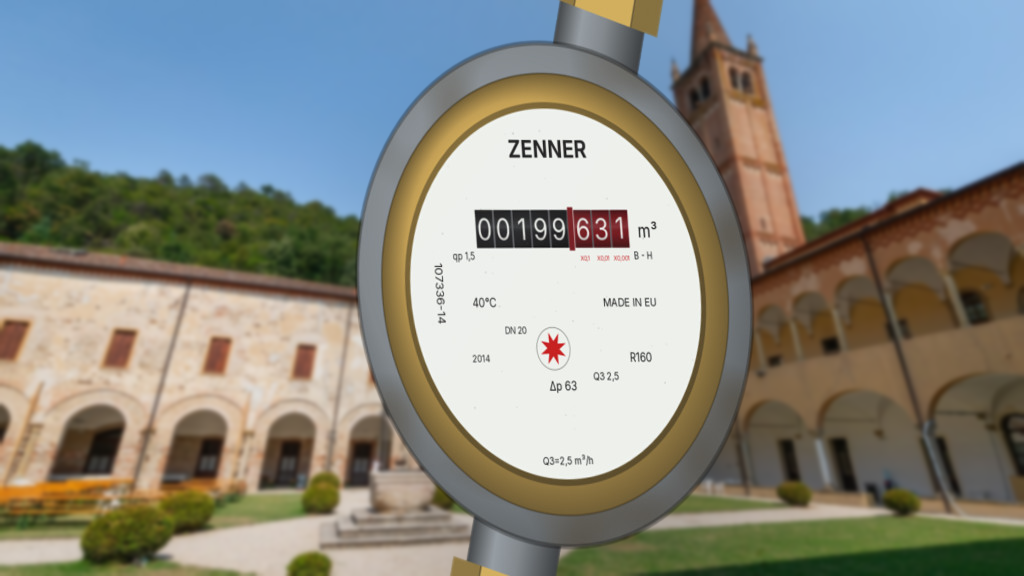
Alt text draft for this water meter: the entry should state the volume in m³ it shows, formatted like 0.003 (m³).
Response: 199.631 (m³)
